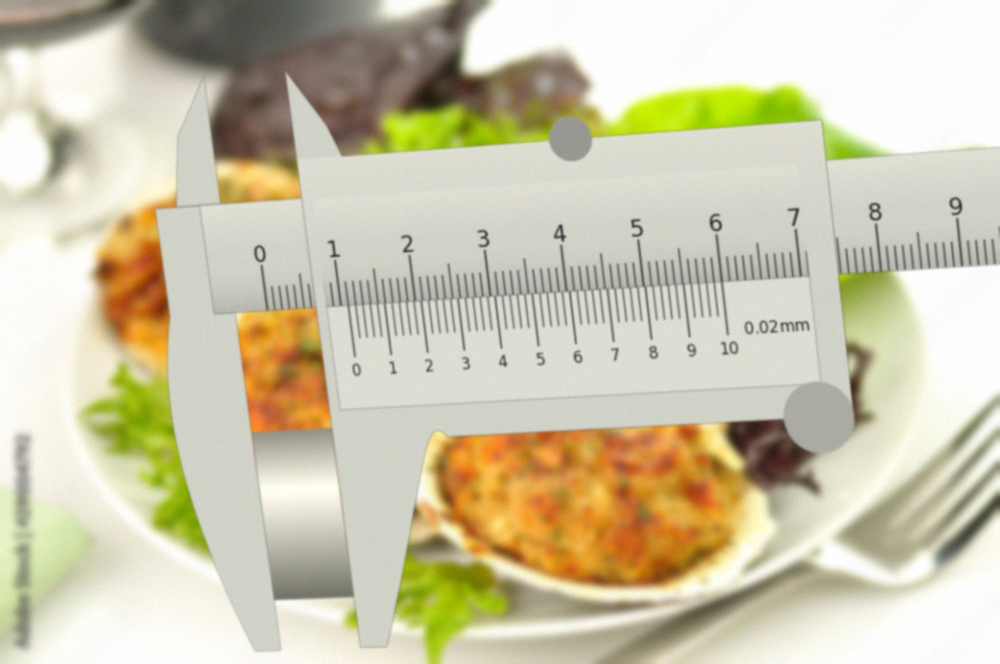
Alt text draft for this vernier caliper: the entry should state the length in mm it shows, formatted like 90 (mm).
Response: 11.0 (mm)
